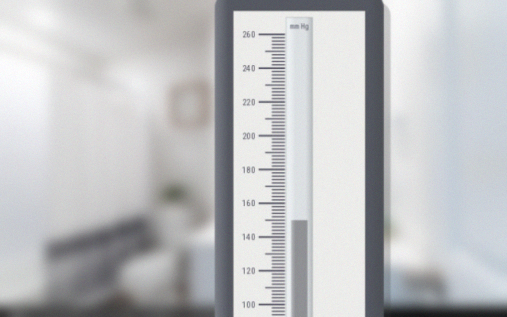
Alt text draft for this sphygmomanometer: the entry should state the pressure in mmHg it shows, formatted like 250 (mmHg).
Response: 150 (mmHg)
